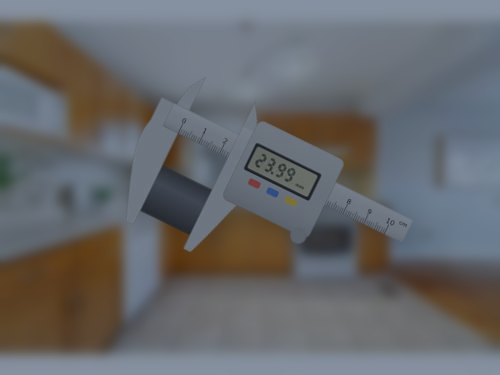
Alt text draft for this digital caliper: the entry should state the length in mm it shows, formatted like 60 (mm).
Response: 23.99 (mm)
